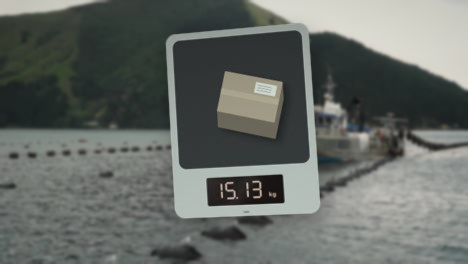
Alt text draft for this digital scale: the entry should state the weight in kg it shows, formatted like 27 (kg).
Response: 15.13 (kg)
